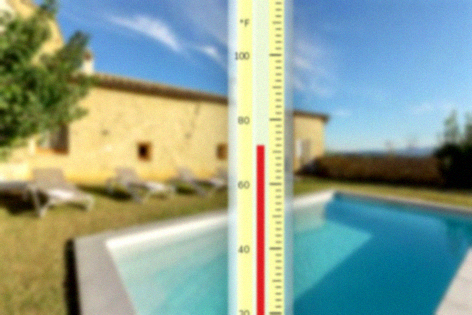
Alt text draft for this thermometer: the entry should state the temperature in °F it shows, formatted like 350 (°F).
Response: 72 (°F)
